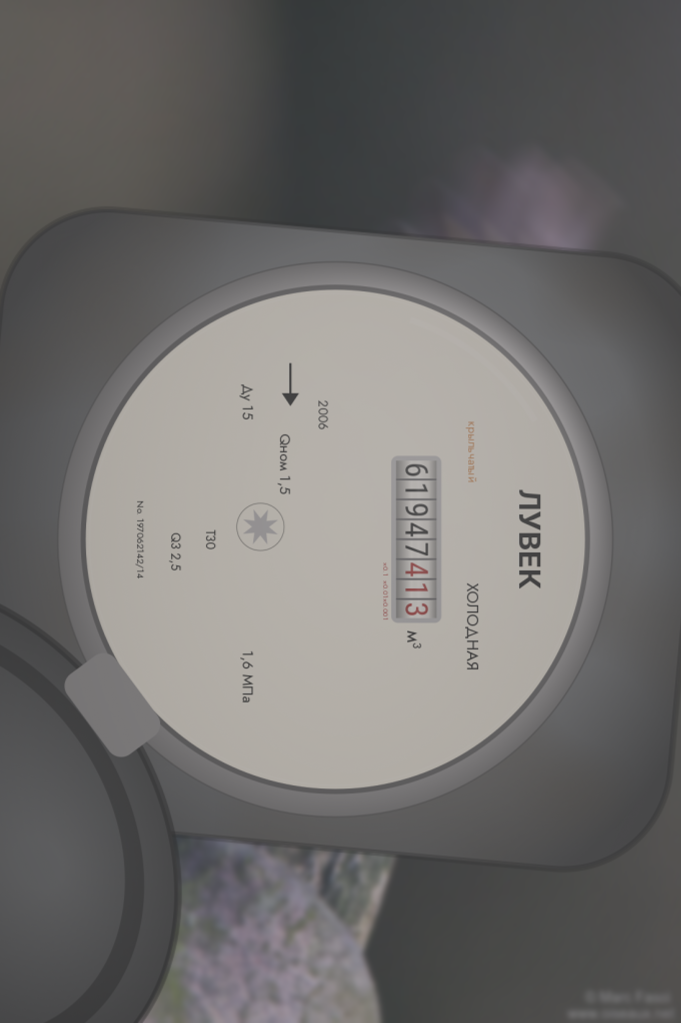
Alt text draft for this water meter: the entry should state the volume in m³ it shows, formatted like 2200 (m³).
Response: 61947.413 (m³)
